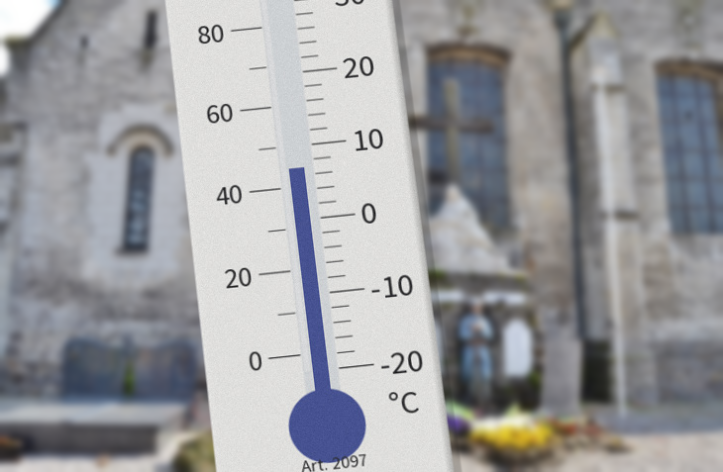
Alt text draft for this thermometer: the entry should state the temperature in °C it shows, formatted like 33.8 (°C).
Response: 7 (°C)
